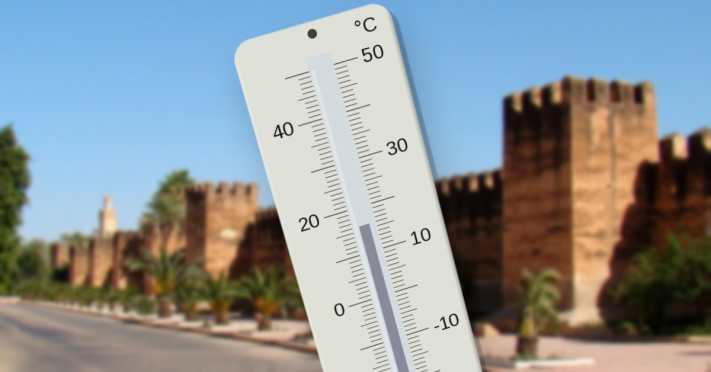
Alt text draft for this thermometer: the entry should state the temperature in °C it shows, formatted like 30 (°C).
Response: 16 (°C)
